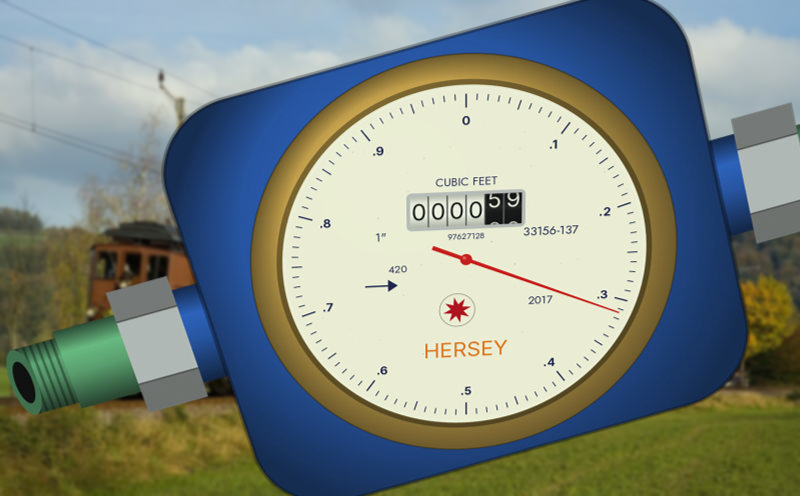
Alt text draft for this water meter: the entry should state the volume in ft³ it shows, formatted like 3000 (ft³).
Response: 59.31 (ft³)
